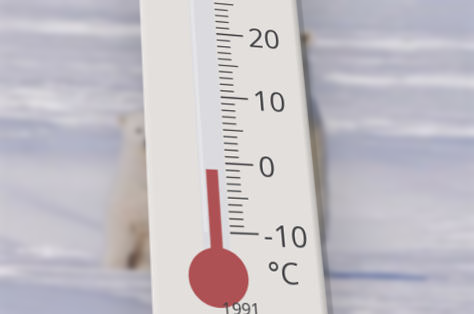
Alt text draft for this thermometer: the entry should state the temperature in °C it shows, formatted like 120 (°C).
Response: -1 (°C)
